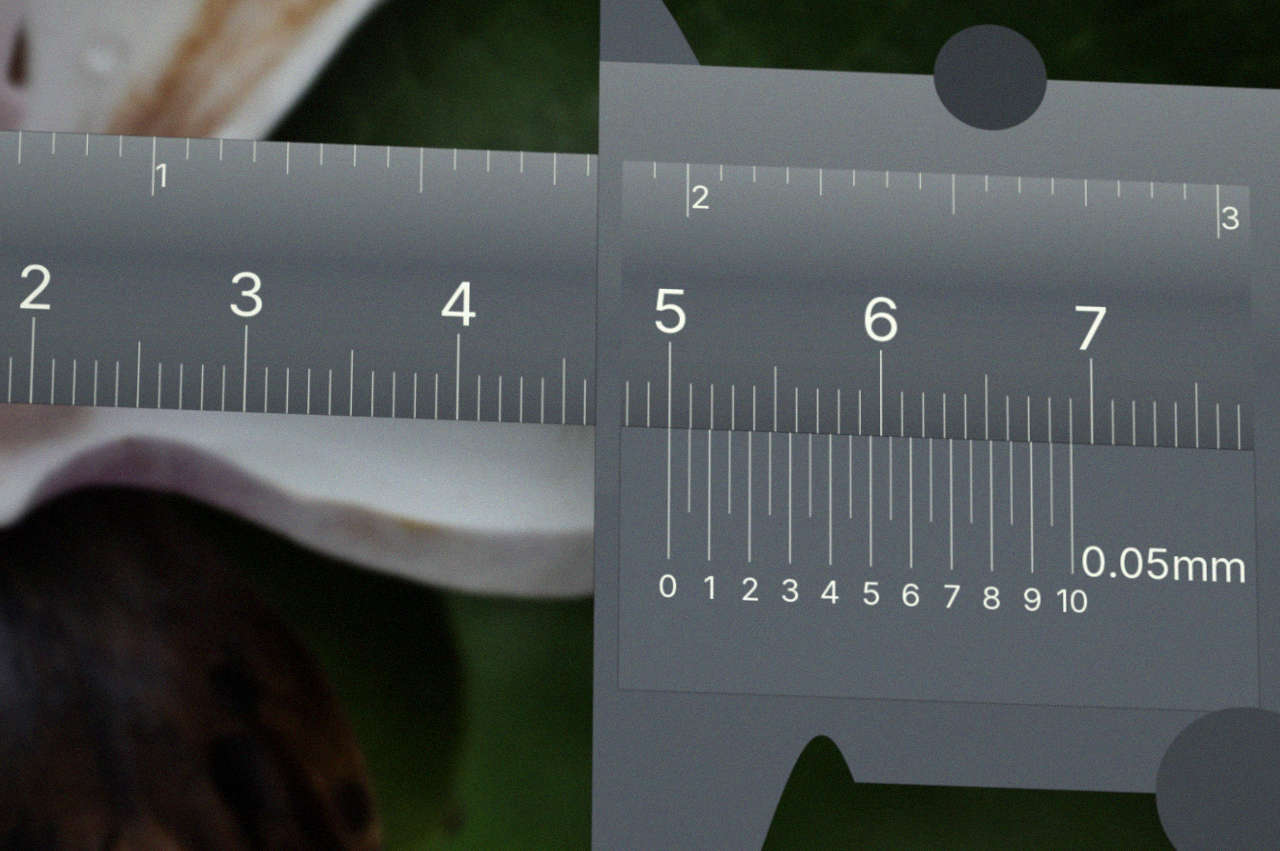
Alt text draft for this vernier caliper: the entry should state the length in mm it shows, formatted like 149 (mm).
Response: 50.0 (mm)
